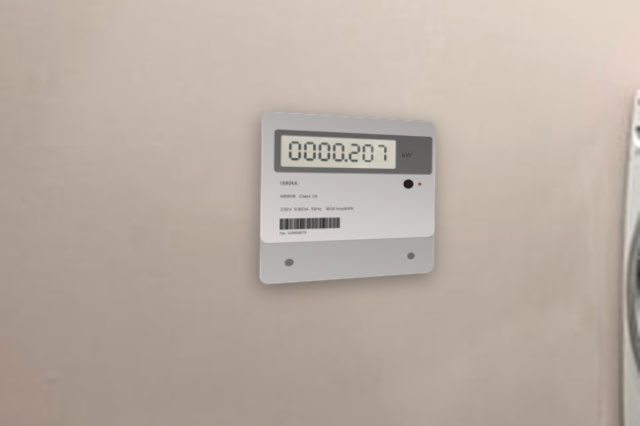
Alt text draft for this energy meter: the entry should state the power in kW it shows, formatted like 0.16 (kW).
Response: 0.207 (kW)
